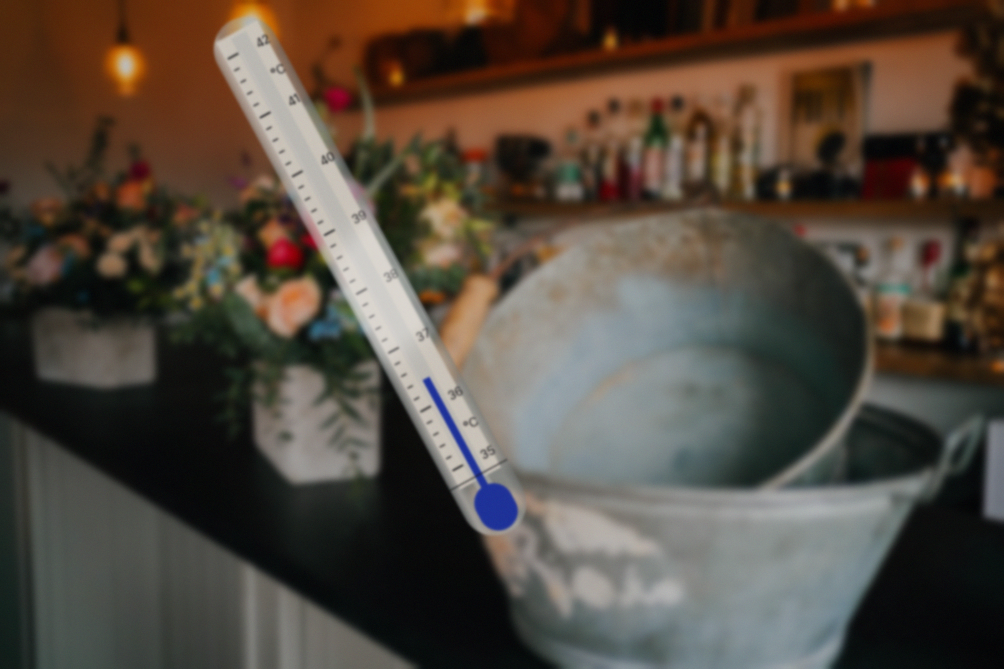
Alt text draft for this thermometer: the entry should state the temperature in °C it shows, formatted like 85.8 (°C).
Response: 36.4 (°C)
